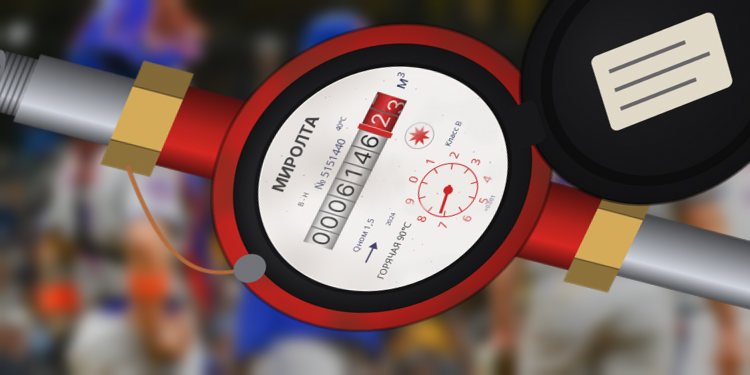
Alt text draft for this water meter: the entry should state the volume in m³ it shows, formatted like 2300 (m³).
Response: 6146.227 (m³)
